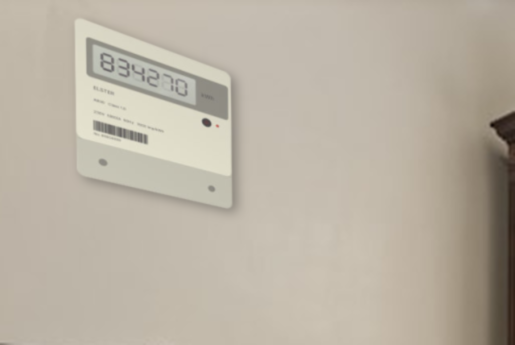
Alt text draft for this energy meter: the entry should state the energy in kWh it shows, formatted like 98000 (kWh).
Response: 834270 (kWh)
